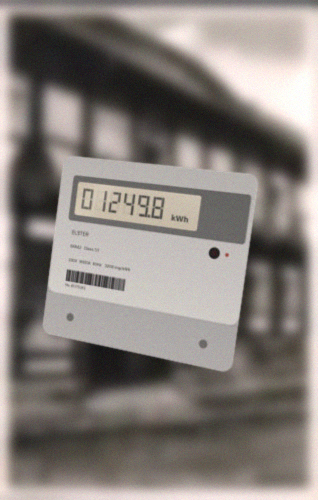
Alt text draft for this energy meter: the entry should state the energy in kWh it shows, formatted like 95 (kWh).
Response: 1249.8 (kWh)
